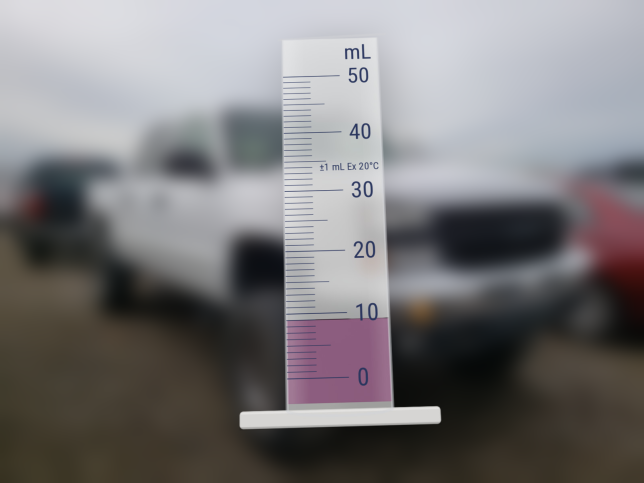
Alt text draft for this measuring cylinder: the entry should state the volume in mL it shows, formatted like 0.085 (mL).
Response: 9 (mL)
